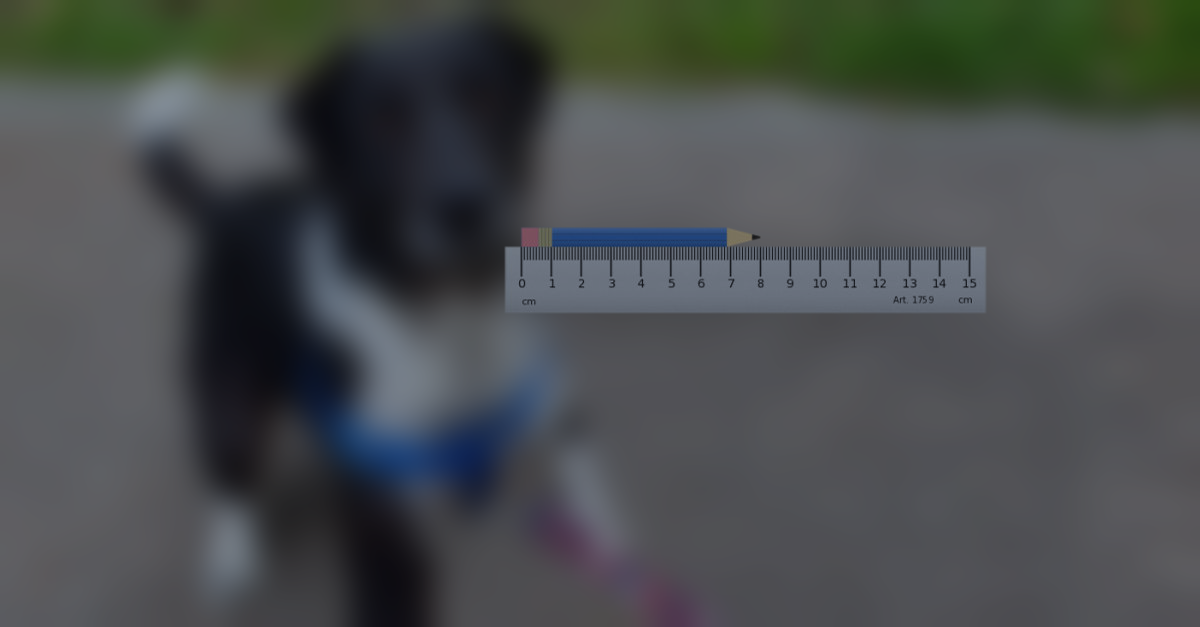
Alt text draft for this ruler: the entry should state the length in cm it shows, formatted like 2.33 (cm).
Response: 8 (cm)
